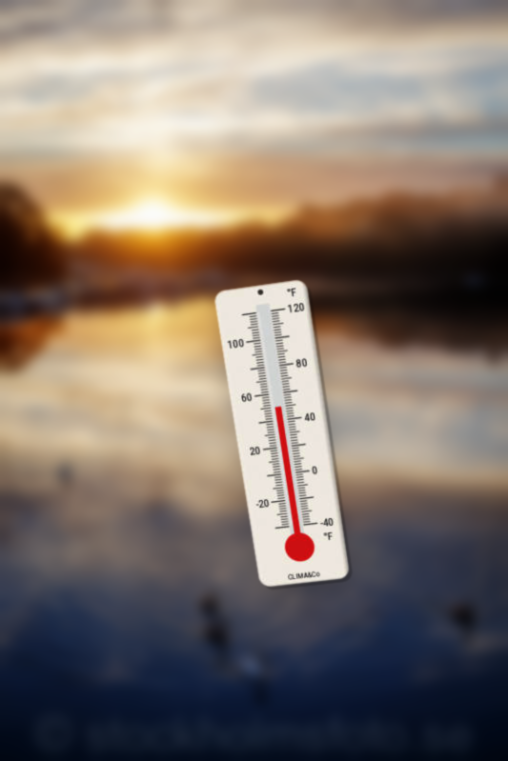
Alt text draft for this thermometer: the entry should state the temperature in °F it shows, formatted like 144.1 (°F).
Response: 50 (°F)
